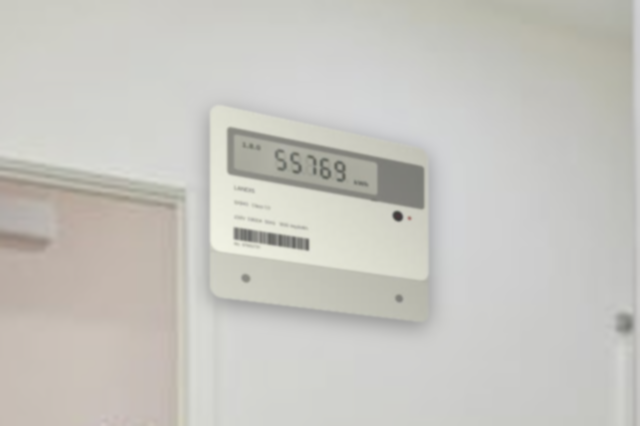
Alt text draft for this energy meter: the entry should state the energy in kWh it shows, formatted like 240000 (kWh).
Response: 55769 (kWh)
